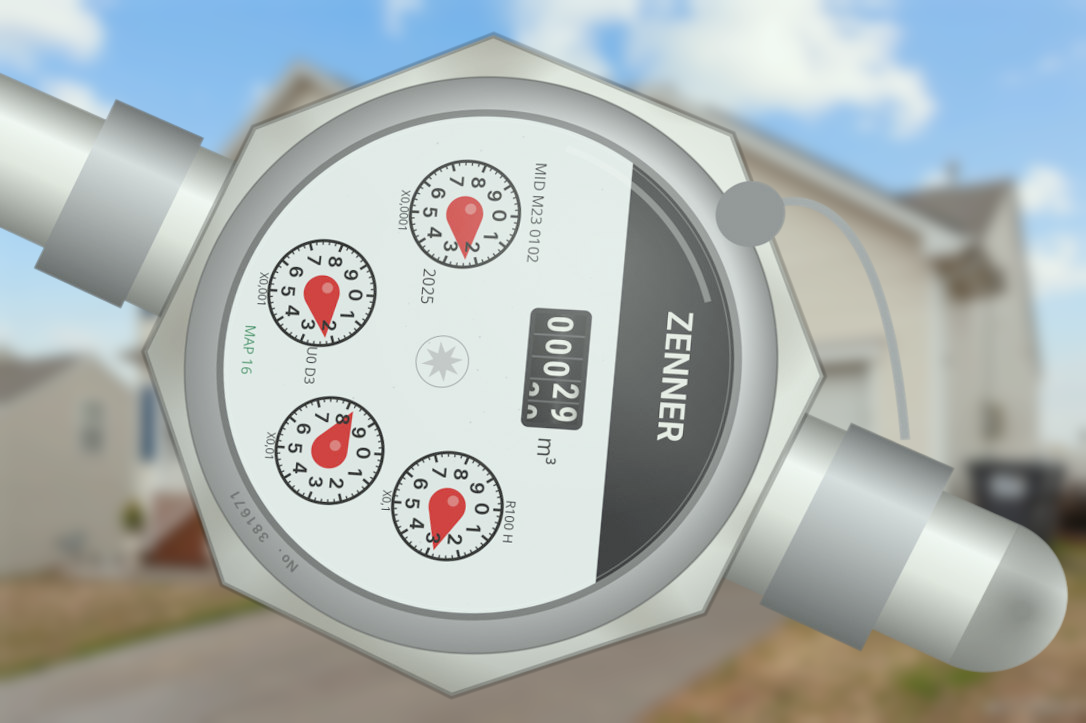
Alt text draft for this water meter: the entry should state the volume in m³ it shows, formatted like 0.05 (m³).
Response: 29.2822 (m³)
